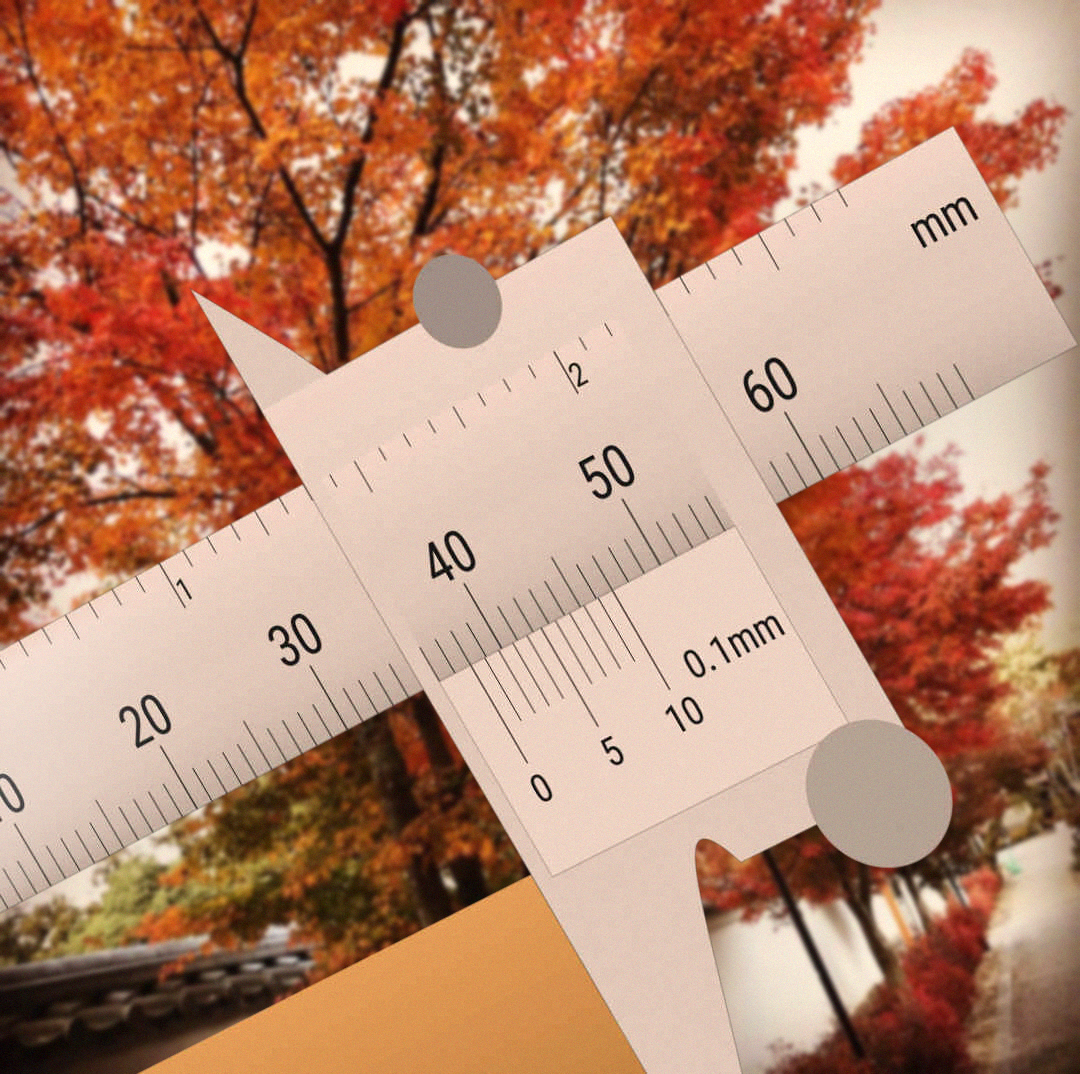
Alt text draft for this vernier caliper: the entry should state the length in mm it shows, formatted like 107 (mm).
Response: 38.0 (mm)
